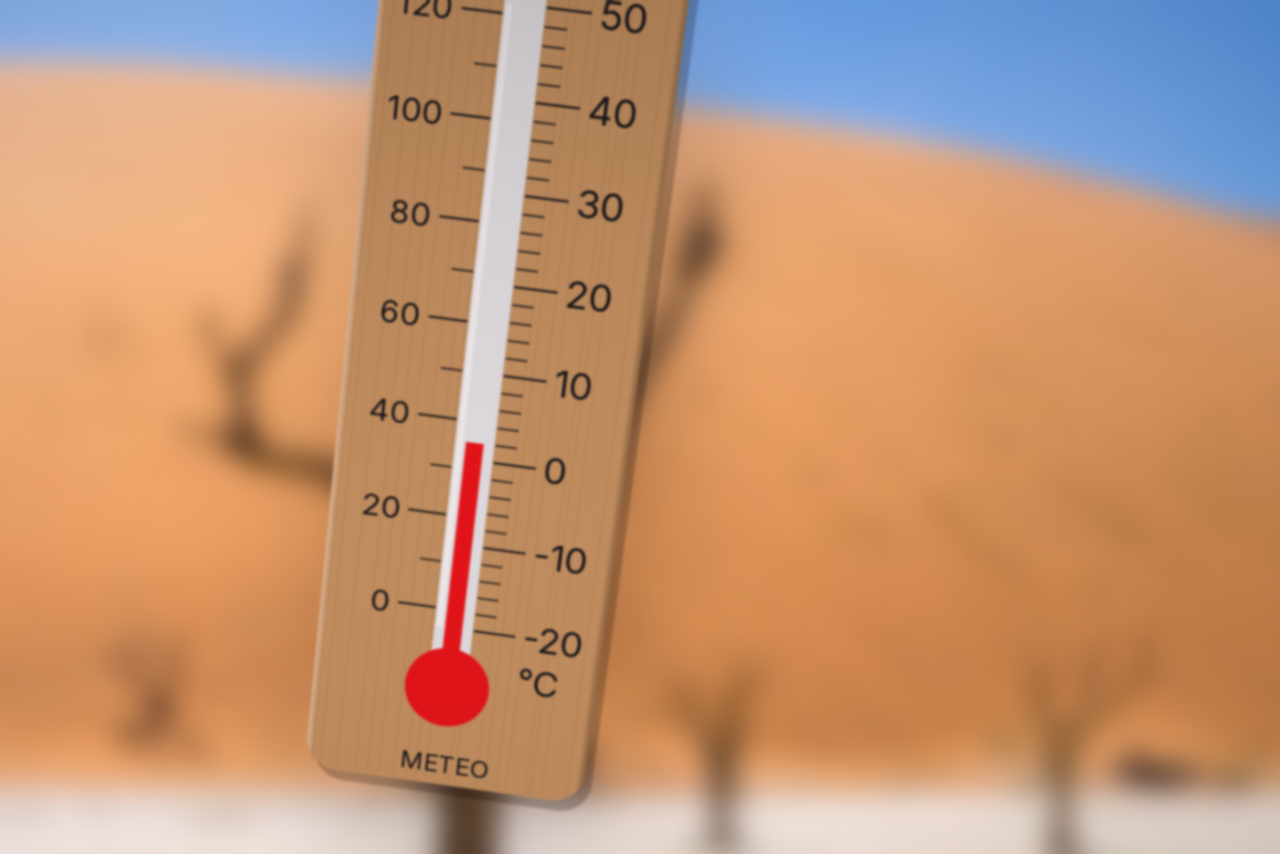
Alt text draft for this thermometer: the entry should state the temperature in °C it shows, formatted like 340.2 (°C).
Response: 2 (°C)
